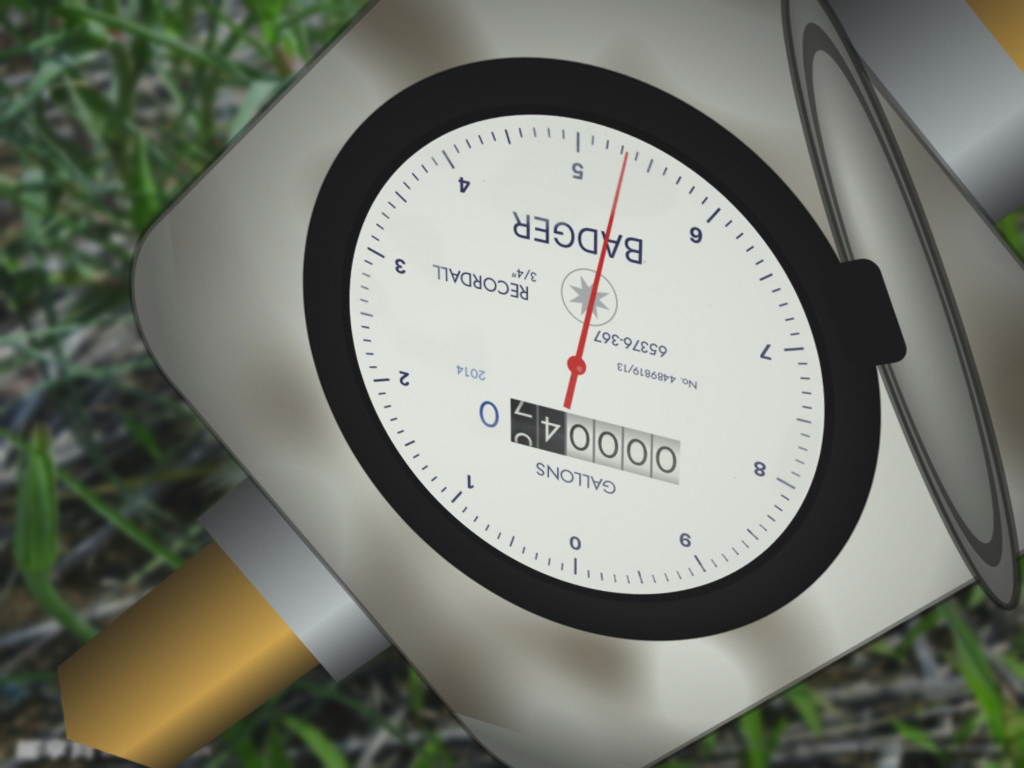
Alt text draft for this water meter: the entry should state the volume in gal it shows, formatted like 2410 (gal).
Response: 465.3 (gal)
